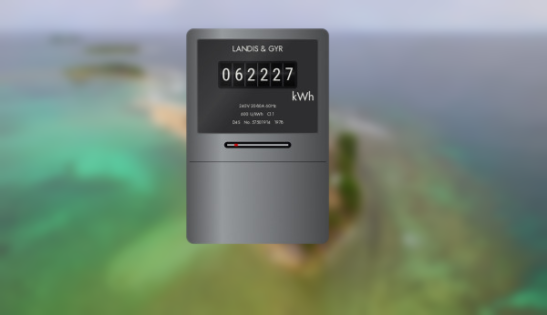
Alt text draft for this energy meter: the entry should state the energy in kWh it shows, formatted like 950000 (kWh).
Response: 62227 (kWh)
